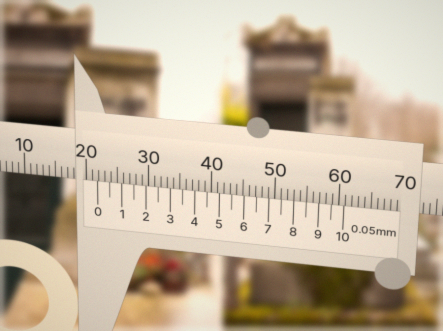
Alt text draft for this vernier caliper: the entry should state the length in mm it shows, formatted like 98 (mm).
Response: 21.8 (mm)
